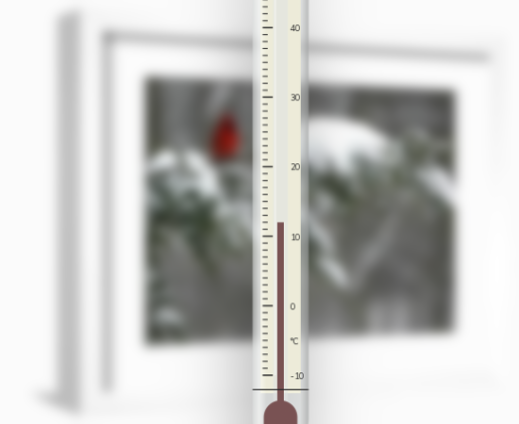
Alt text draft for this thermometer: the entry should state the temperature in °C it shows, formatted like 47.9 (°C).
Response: 12 (°C)
